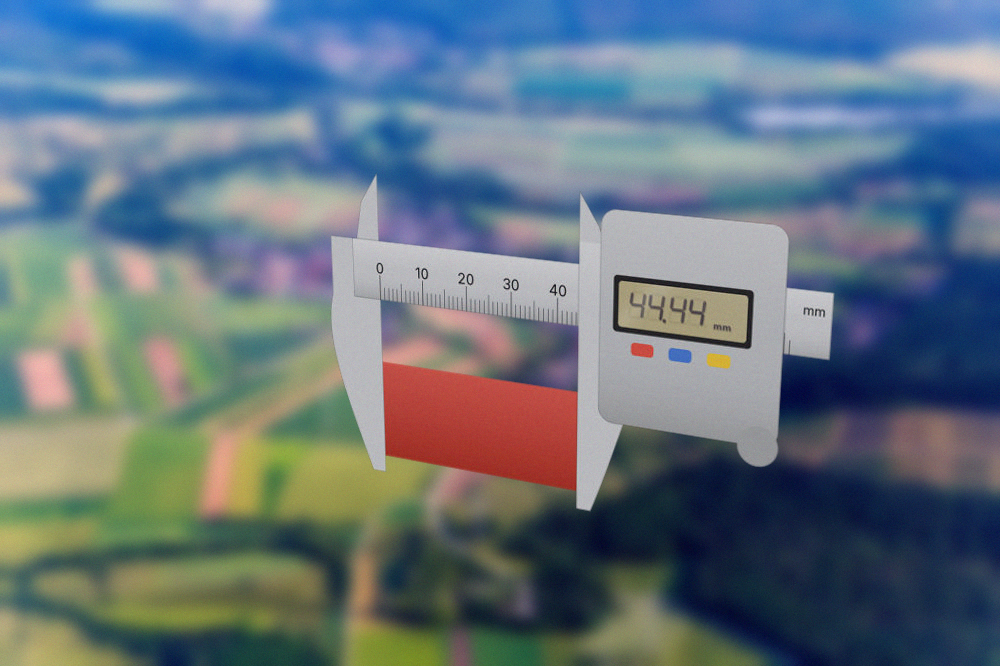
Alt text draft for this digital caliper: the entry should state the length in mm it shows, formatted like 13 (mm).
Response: 44.44 (mm)
